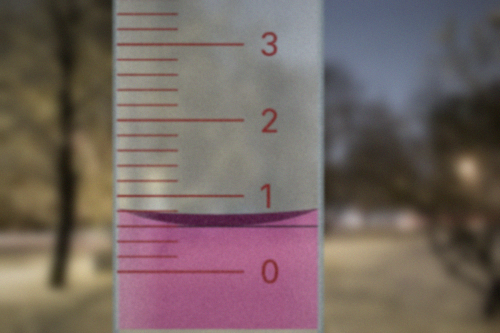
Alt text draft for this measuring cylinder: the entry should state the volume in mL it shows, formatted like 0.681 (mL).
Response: 0.6 (mL)
